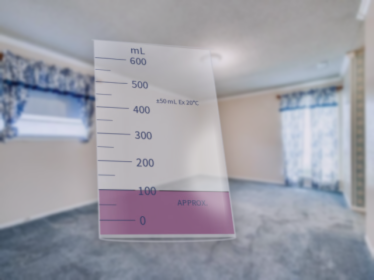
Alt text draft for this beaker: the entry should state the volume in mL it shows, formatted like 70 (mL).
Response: 100 (mL)
